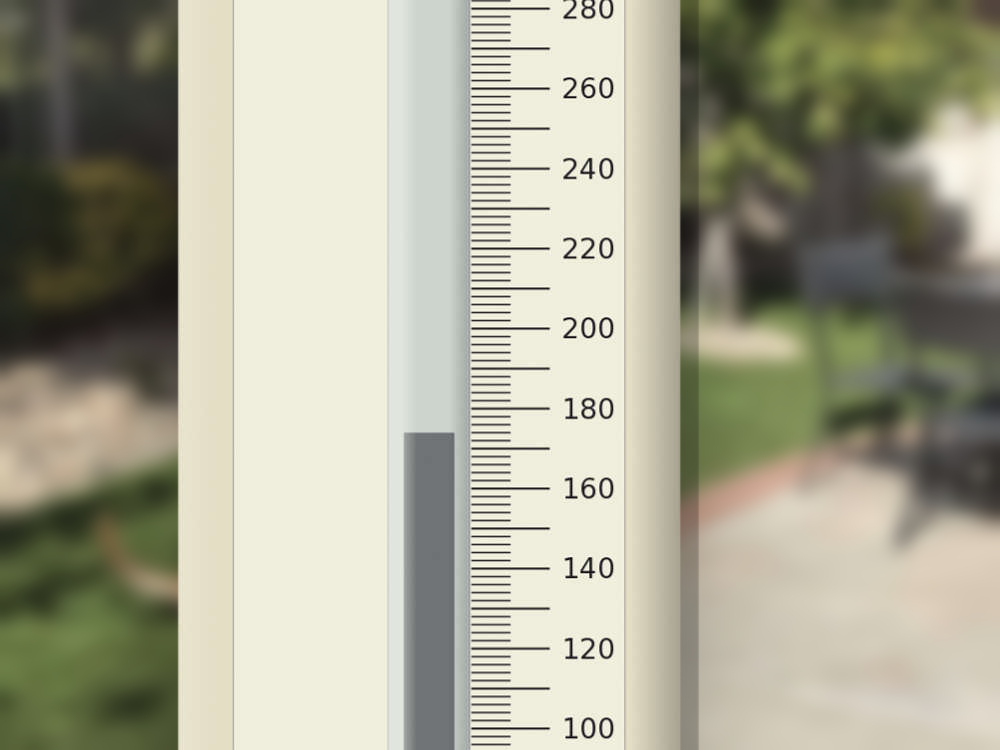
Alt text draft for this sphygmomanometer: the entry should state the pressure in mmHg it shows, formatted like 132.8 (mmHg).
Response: 174 (mmHg)
